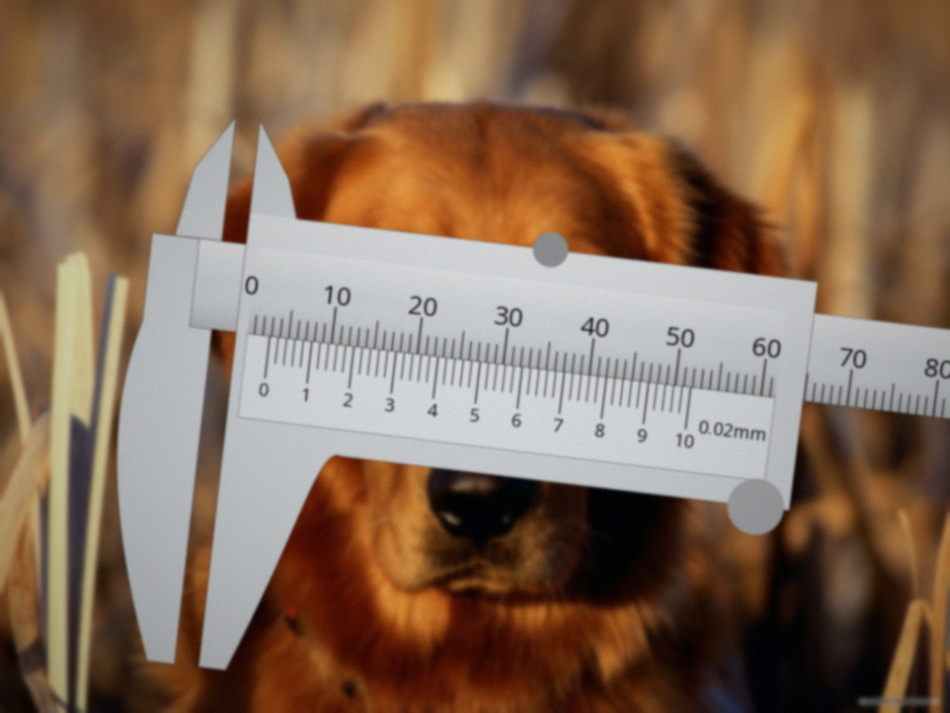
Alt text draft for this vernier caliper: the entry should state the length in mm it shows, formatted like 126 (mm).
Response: 2.8 (mm)
